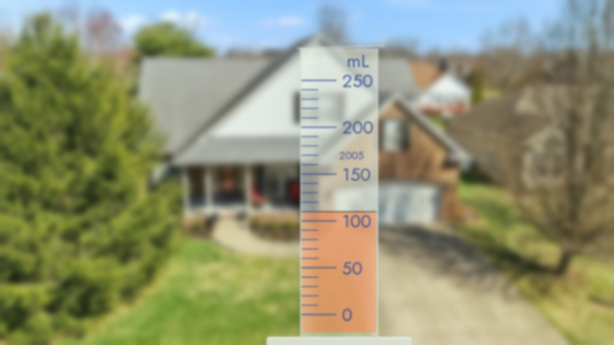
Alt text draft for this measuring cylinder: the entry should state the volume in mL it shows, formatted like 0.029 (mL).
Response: 110 (mL)
